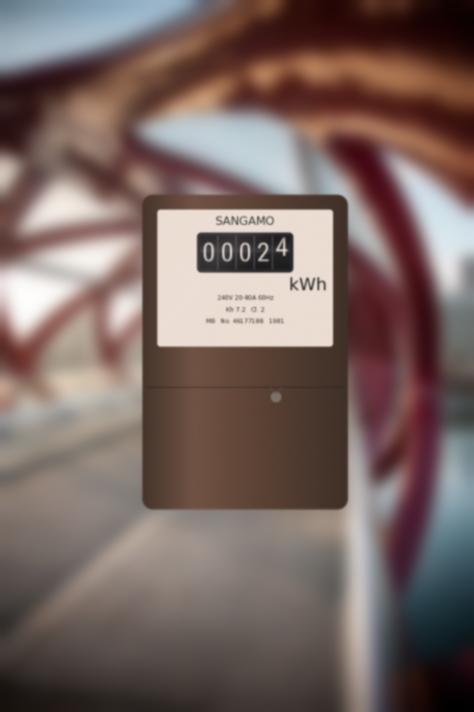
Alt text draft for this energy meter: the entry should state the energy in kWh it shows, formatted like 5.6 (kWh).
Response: 24 (kWh)
